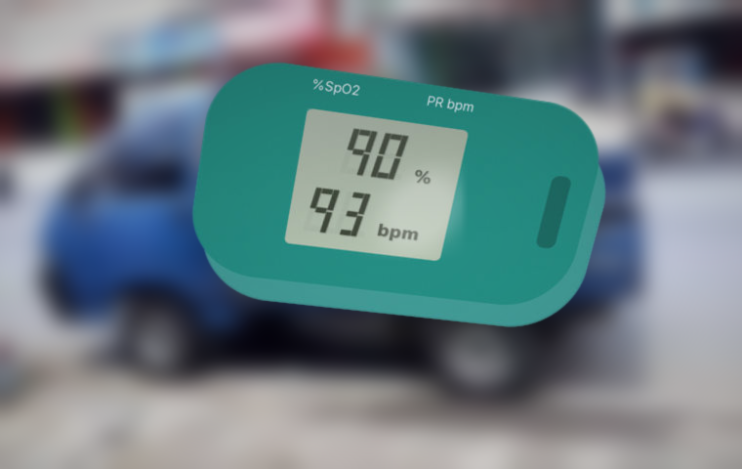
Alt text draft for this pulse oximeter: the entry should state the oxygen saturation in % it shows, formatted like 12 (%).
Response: 90 (%)
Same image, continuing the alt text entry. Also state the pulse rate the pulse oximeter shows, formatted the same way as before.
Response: 93 (bpm)
